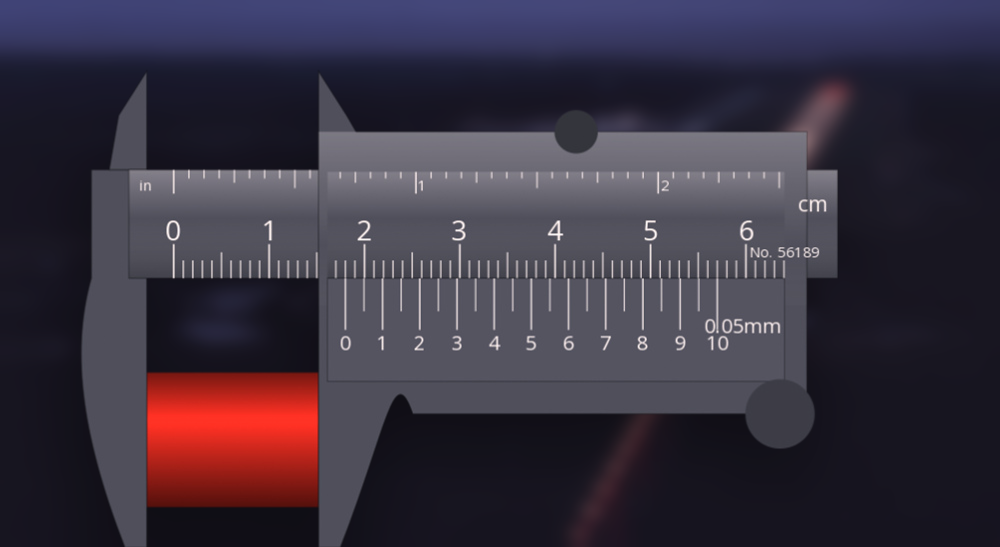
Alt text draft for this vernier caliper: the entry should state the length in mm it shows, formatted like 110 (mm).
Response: 18.0 (mm)
